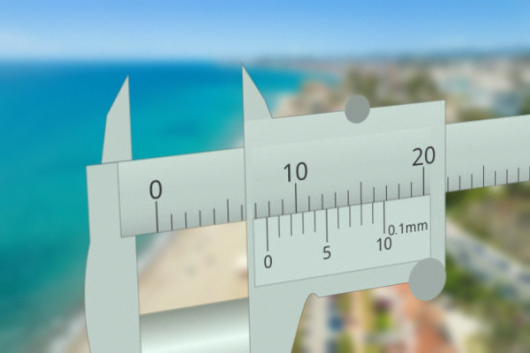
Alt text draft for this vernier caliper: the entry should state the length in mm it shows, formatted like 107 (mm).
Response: 7.8 (mm)
